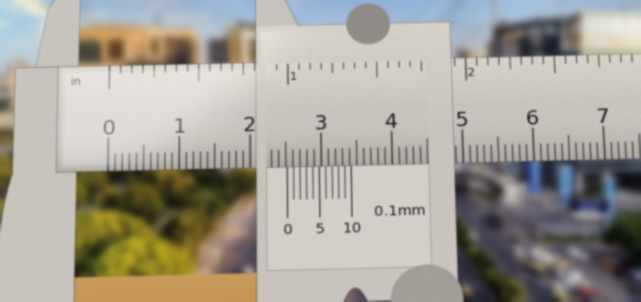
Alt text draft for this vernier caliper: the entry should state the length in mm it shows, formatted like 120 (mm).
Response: 25.2 (mm)
